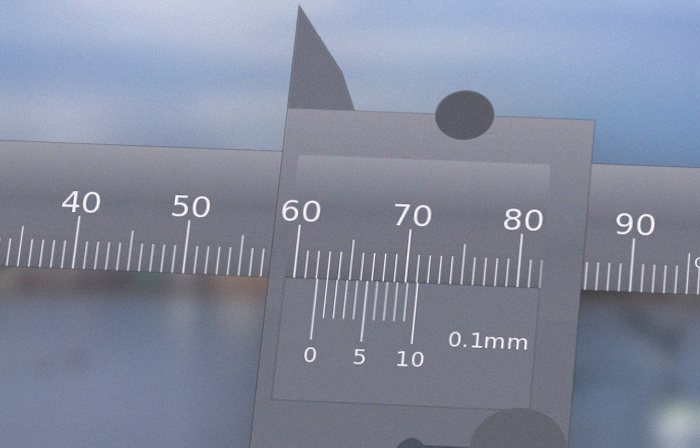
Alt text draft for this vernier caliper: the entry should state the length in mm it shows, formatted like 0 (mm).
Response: 62.1 (mm)
